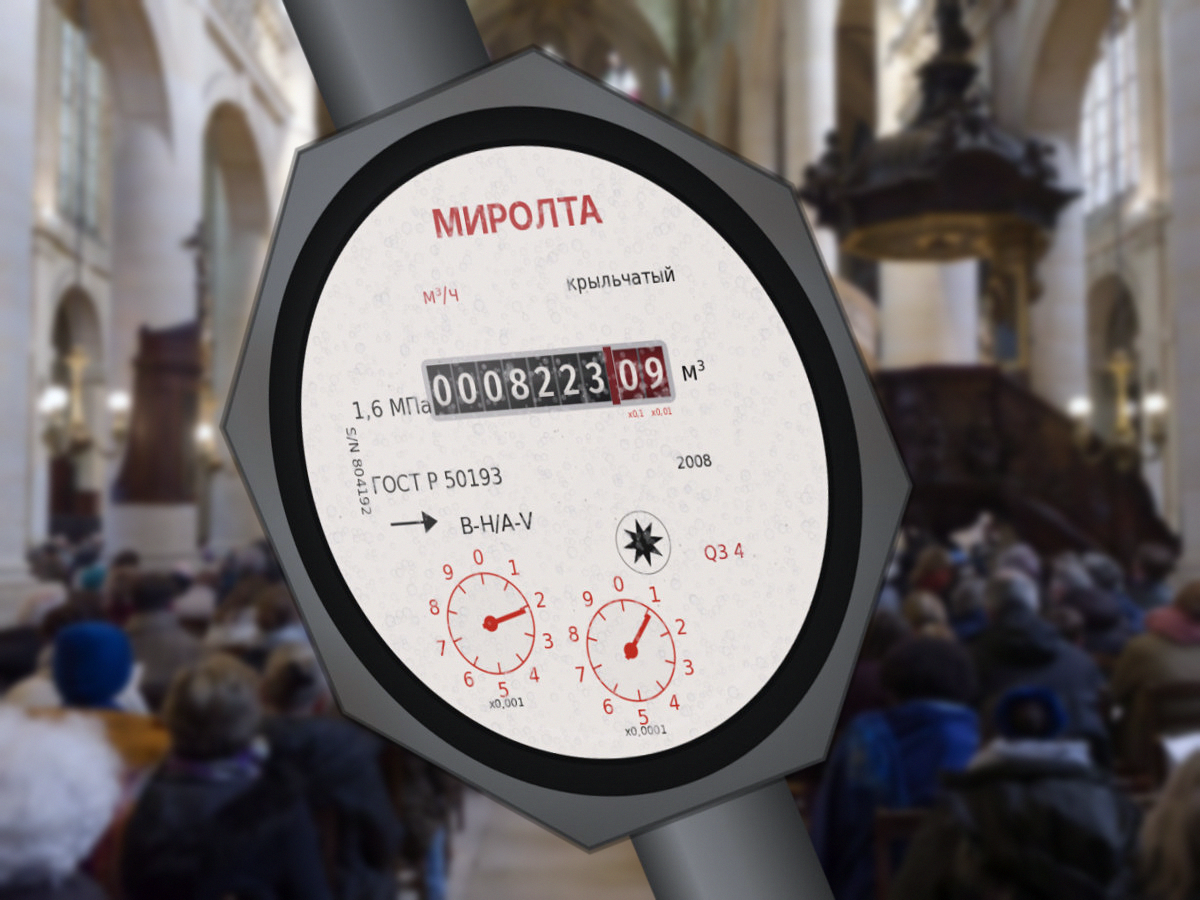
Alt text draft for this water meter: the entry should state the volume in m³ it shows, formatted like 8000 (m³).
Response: 8223.0921 (m³)
